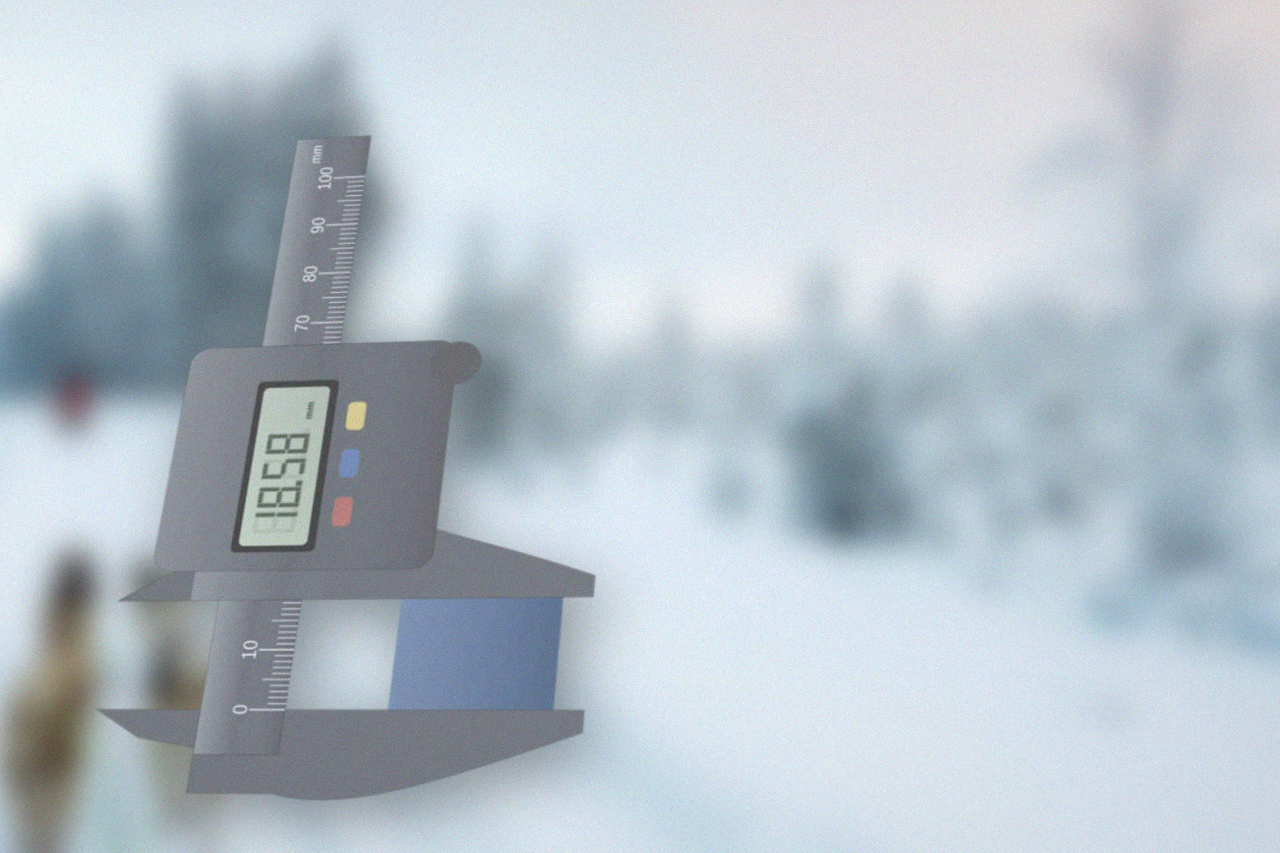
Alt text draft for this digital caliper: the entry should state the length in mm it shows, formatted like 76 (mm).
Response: 18.58 (mm)
